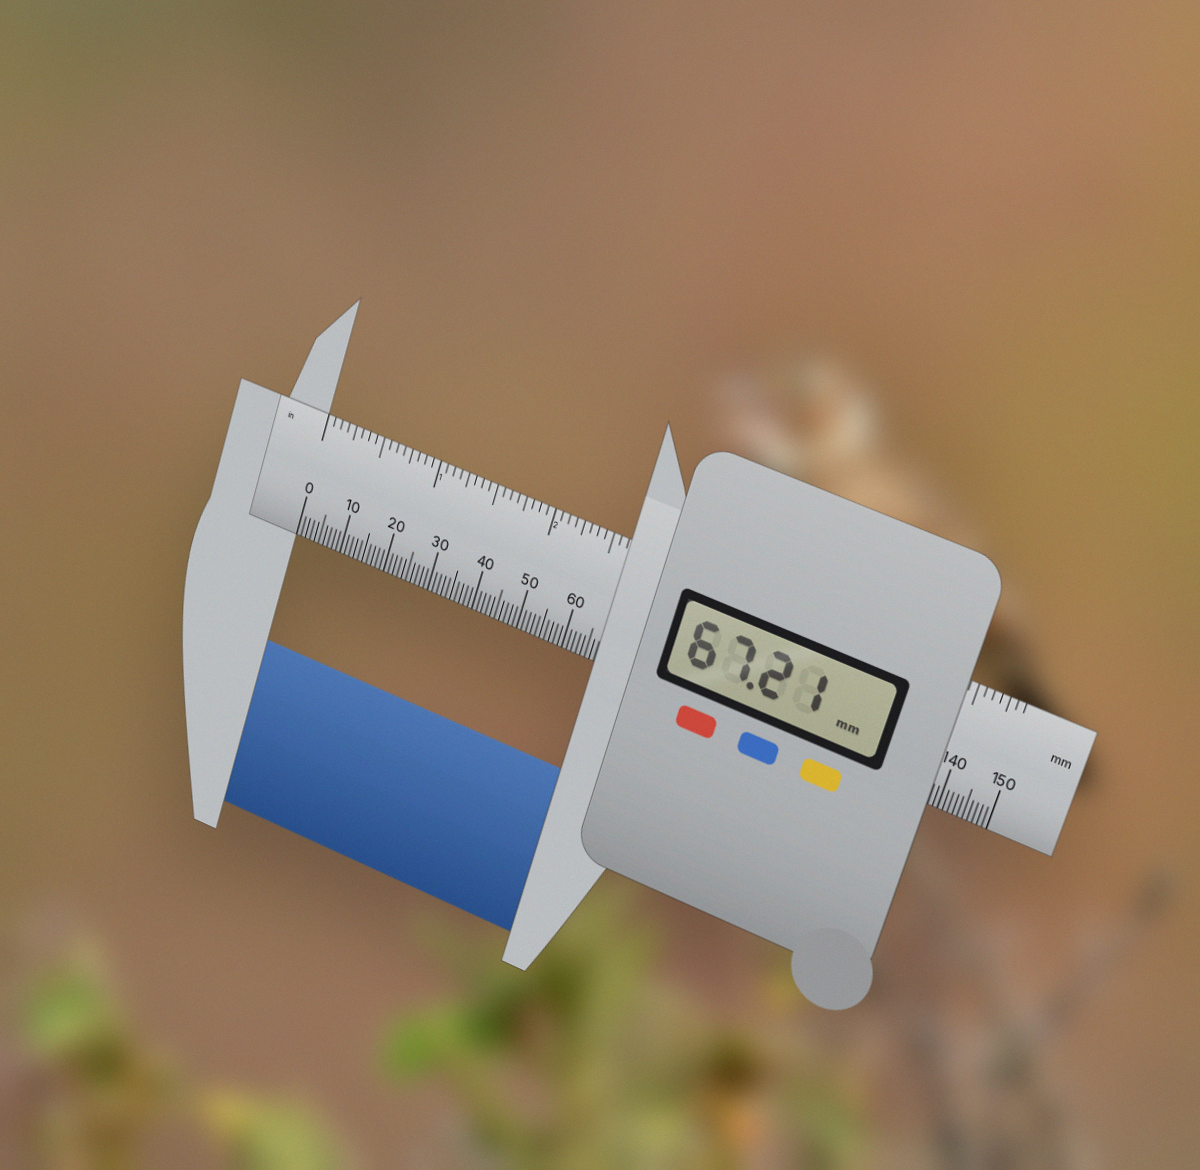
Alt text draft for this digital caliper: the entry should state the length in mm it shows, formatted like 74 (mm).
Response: 67.21 (mm)
